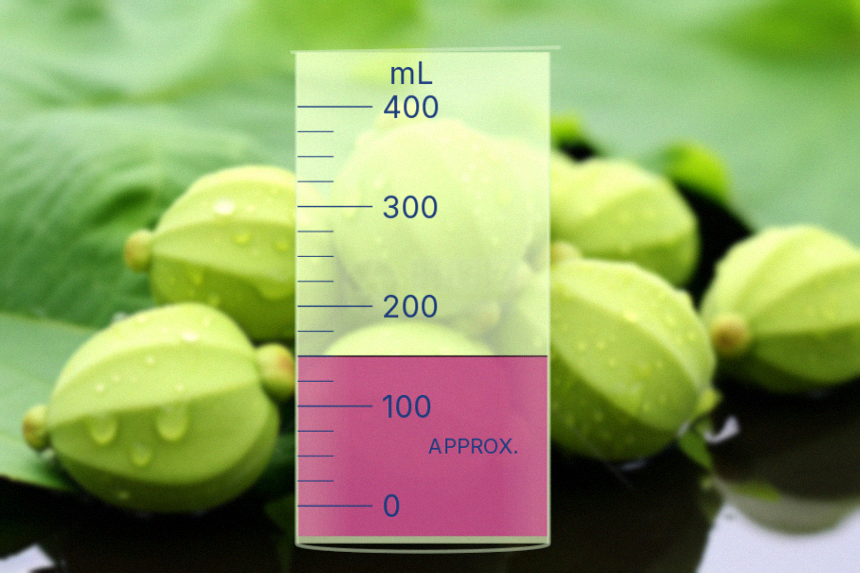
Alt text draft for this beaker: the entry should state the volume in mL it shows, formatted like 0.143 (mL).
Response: 150 (mL)
